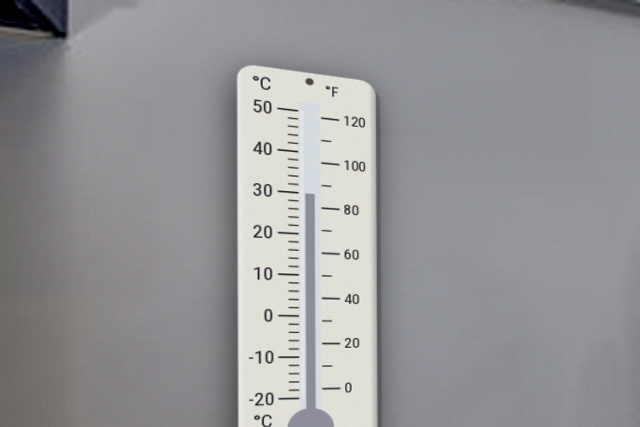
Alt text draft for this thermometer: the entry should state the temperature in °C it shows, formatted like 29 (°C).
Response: 30 (°C)
